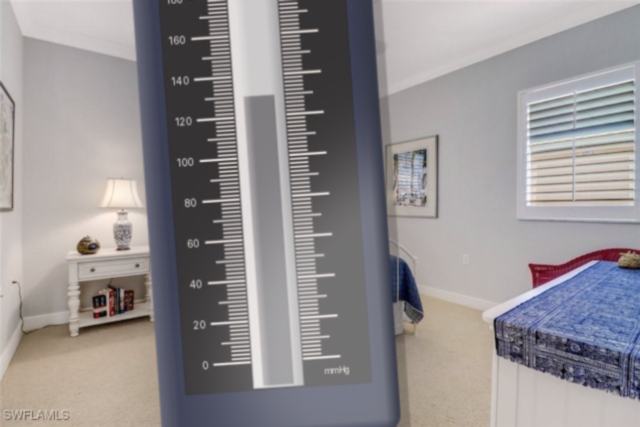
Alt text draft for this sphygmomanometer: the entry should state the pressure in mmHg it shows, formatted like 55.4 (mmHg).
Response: 130 (mmHg)
